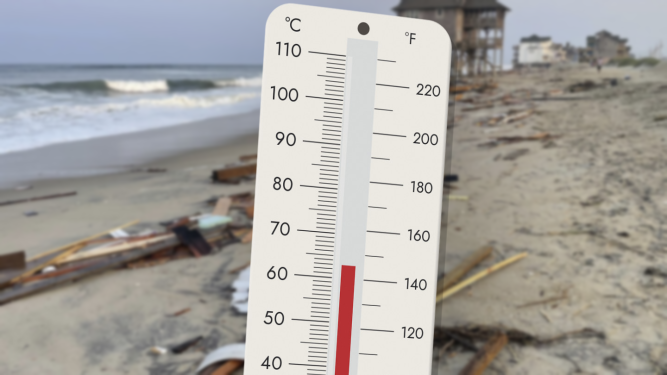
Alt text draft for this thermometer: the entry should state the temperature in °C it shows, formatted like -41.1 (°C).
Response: 63 (°C)
